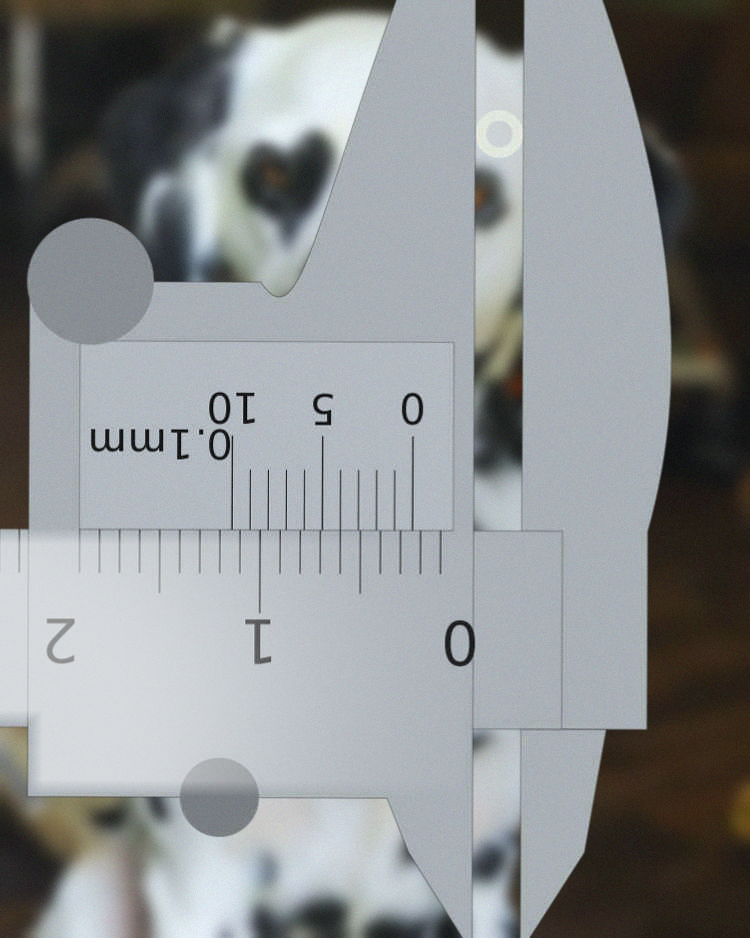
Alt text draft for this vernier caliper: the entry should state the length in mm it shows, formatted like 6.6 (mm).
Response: 2.4 (mm)
